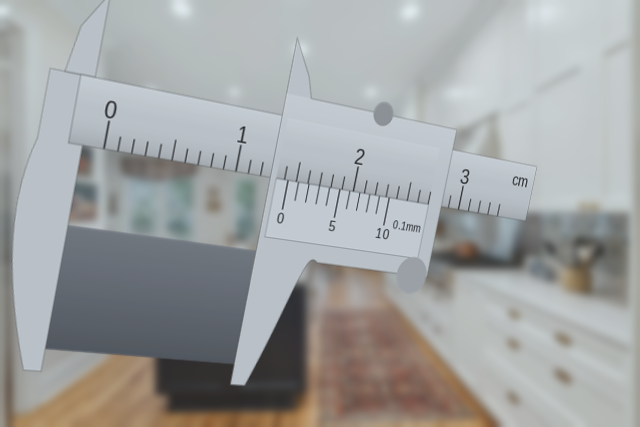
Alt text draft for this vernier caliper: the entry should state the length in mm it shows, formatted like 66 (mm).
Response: 14.3 (mm)
